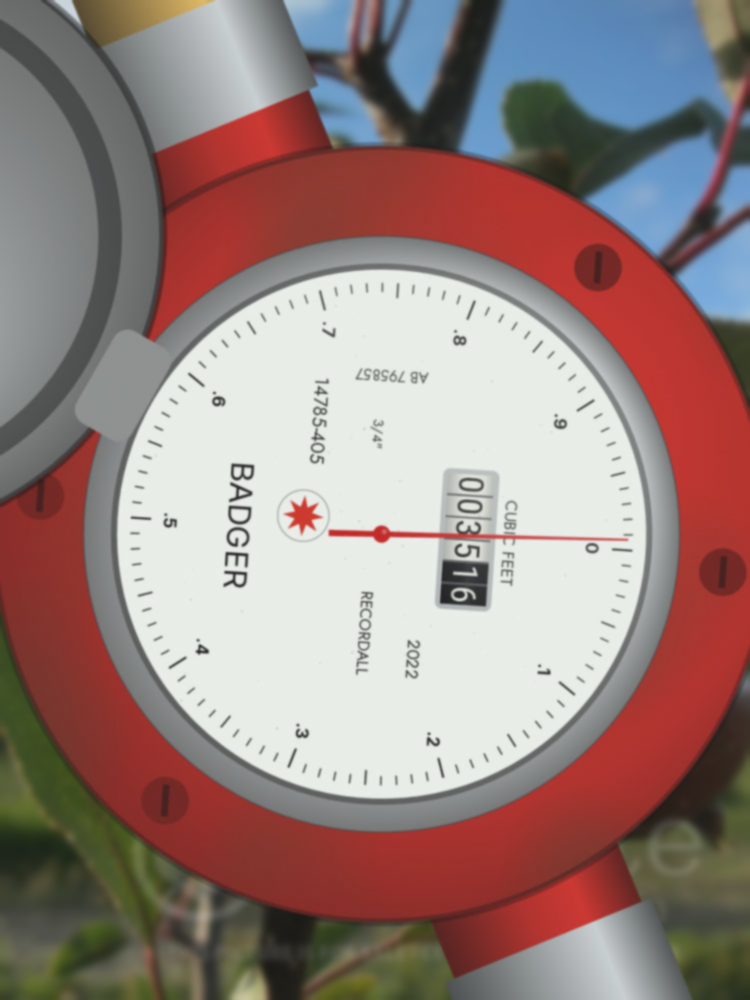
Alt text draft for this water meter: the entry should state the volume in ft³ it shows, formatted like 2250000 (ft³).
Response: 3515.99 (ft³)
